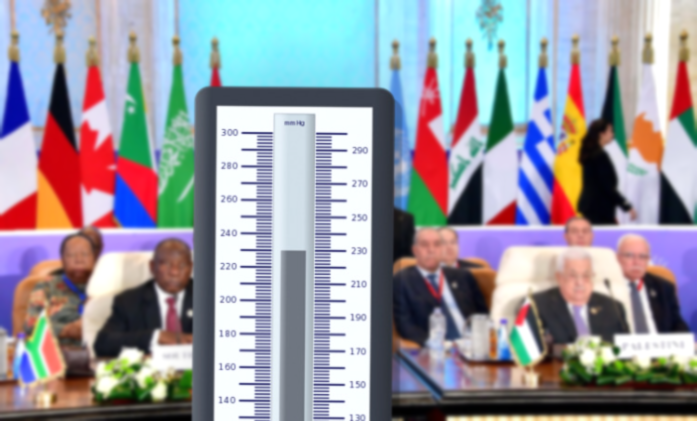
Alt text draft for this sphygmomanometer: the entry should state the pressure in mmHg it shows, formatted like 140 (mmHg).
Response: 230 (mmHg)
